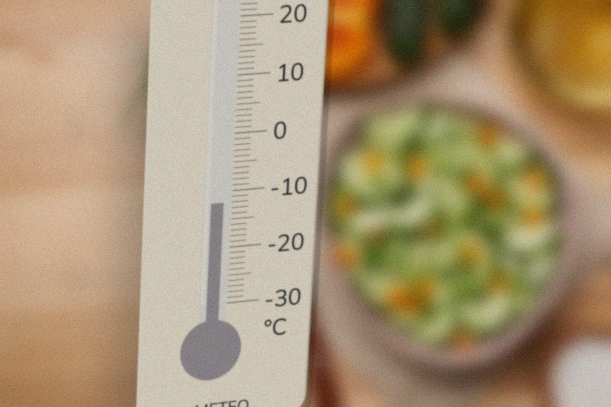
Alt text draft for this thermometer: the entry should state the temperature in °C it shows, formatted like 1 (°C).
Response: -12 (°C)
